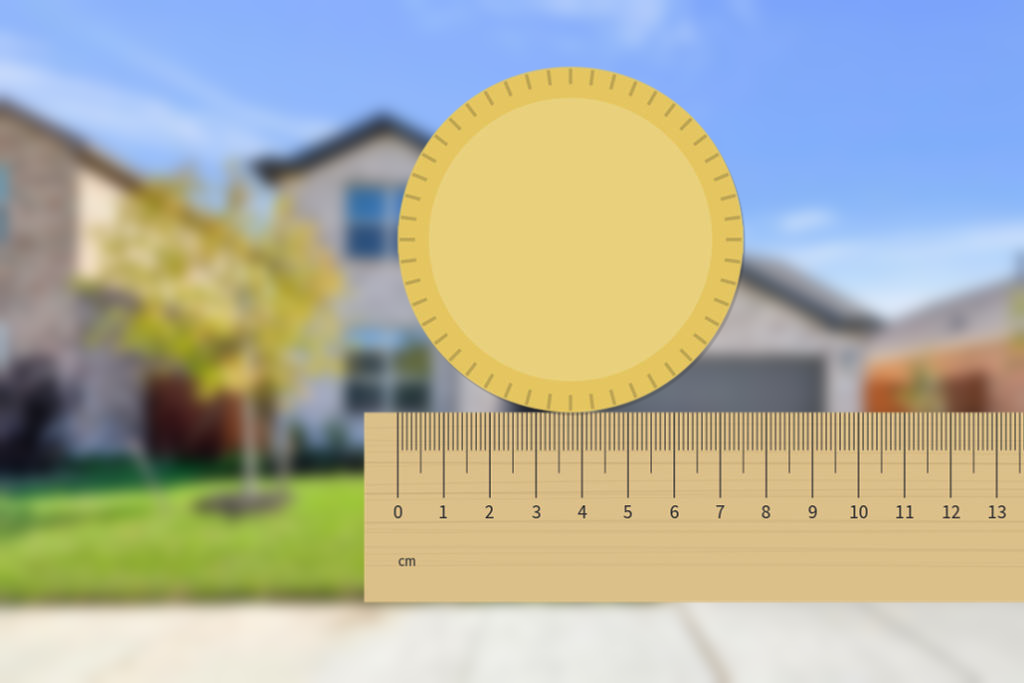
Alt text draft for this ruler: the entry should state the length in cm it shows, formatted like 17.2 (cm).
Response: 7.5 (cm)
